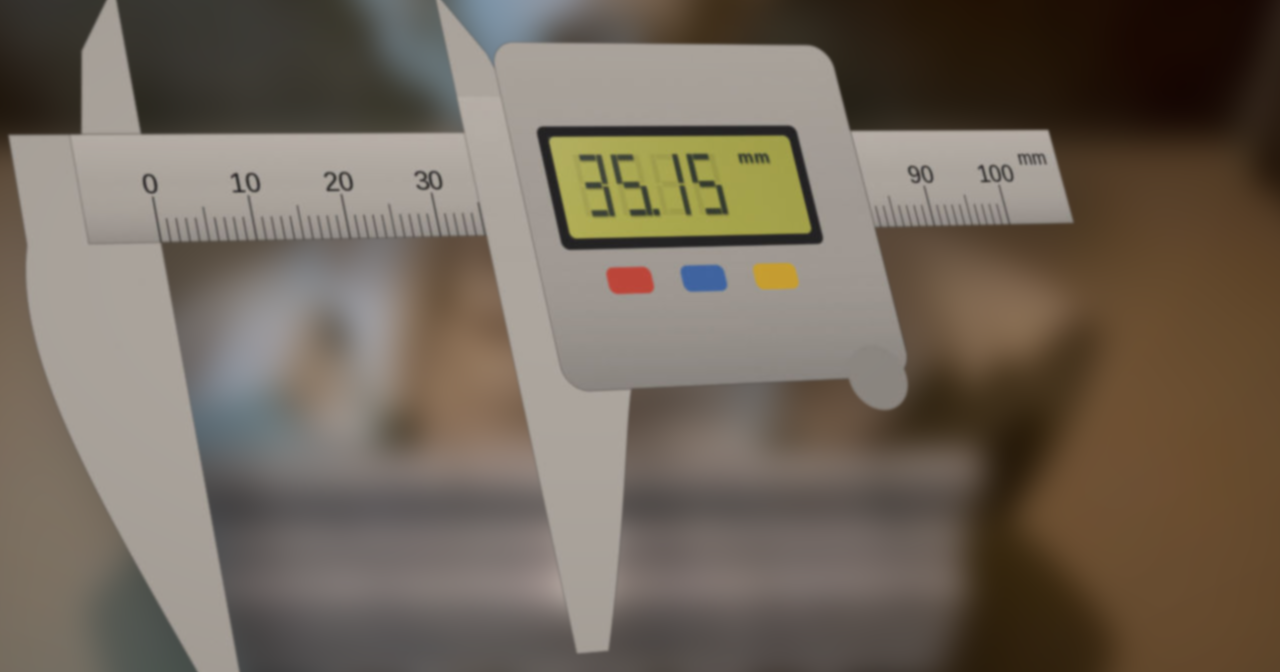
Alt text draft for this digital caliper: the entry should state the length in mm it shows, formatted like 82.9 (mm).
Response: 35.15 (mm)
